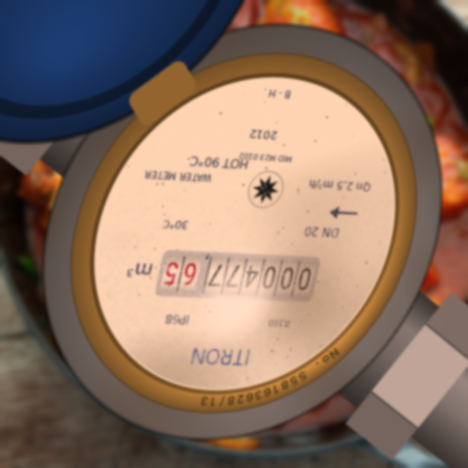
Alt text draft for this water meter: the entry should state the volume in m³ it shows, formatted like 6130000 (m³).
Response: 477.65 (m³)
